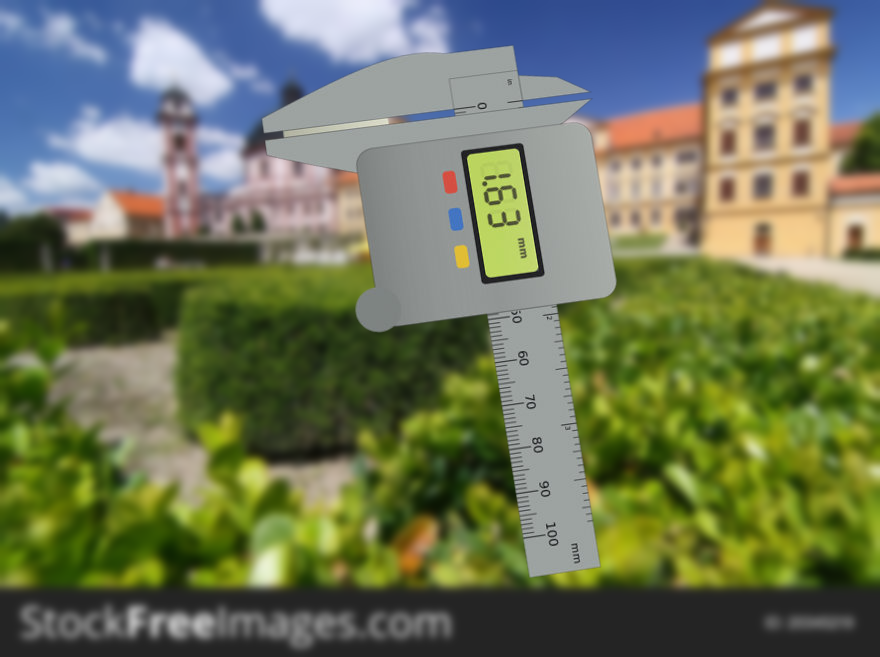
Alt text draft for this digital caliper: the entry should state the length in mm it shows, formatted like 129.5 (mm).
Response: 1.63 (mm)
